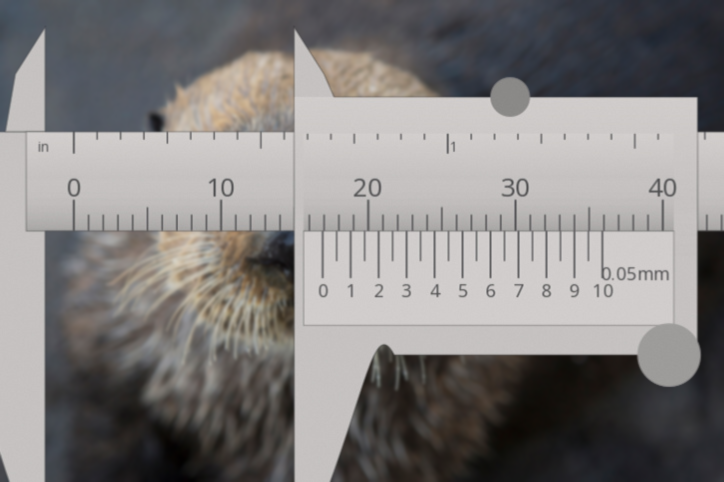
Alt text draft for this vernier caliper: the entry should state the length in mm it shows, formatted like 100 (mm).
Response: 16.9 (mm)
